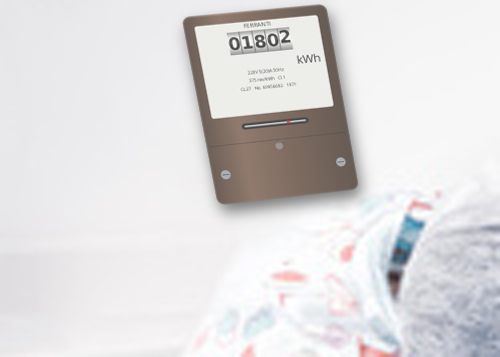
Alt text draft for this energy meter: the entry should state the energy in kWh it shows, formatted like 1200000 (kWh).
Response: 1802 (kWh)
